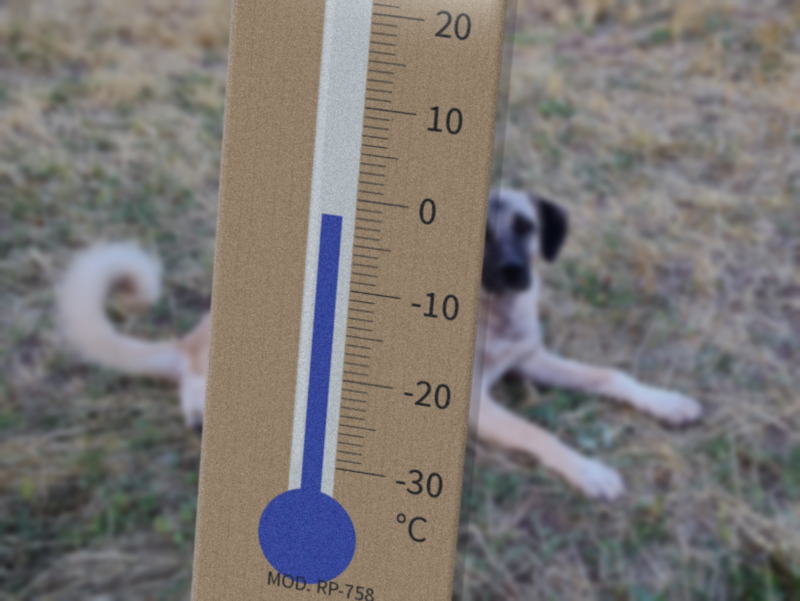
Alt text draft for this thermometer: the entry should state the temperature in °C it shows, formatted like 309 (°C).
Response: -2 (°C)
